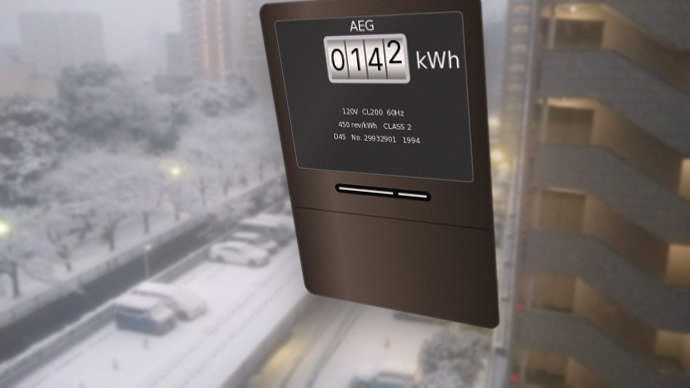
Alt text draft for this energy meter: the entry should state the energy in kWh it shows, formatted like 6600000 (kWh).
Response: 142 (kWh)
